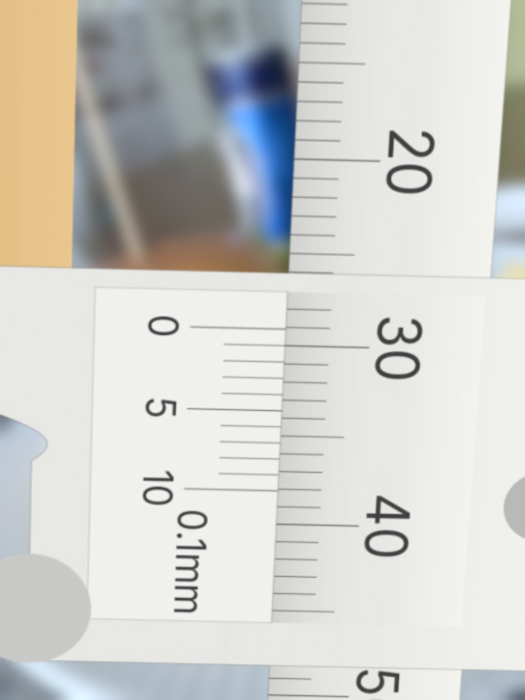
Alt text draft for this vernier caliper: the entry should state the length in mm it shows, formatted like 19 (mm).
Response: 29.1 (mm)
